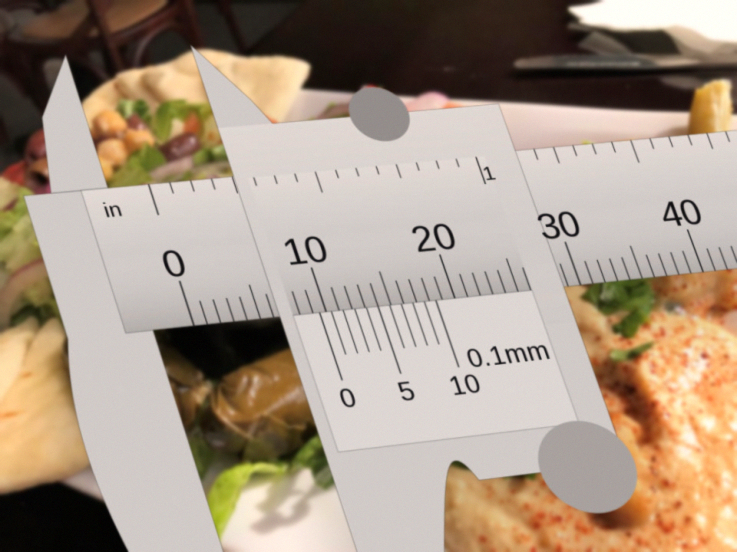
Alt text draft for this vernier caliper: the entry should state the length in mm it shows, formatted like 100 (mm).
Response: 9.5 (mm)
